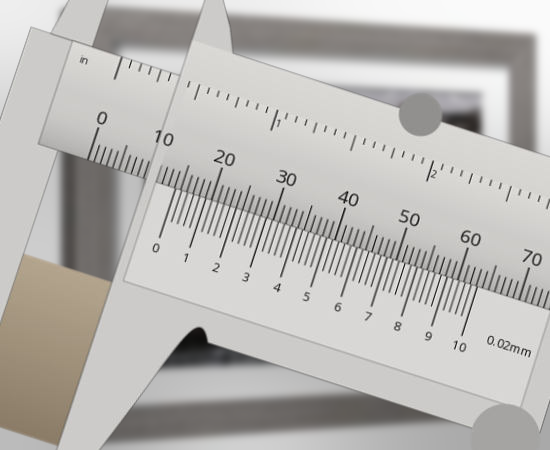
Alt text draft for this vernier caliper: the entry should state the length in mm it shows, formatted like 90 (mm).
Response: 14.2 (mm)
